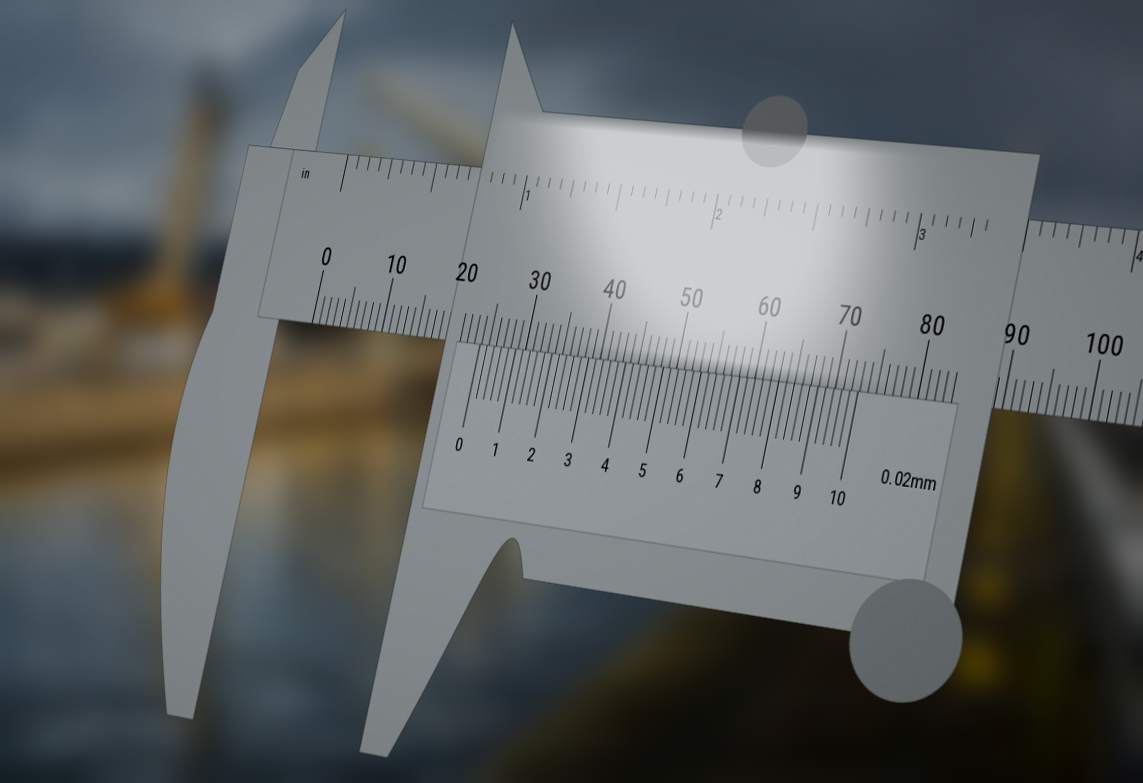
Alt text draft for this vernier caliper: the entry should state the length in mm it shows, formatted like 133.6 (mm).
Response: 23.8 (mm)
